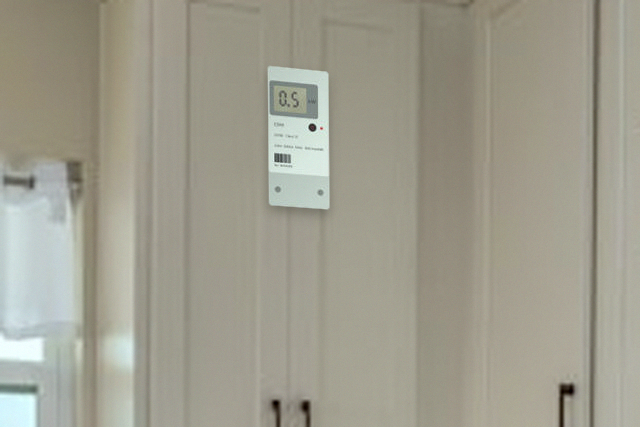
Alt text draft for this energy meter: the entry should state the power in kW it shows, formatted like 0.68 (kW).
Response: 0.5 (kW)
